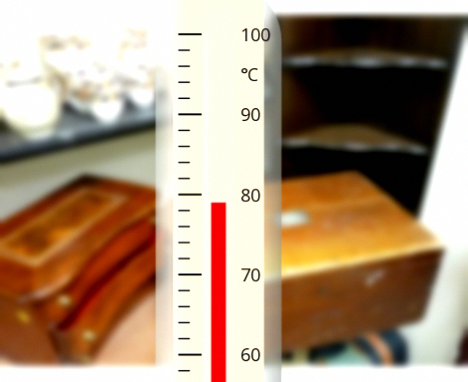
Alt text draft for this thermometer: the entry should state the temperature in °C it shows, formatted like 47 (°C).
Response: 79 (°C)
